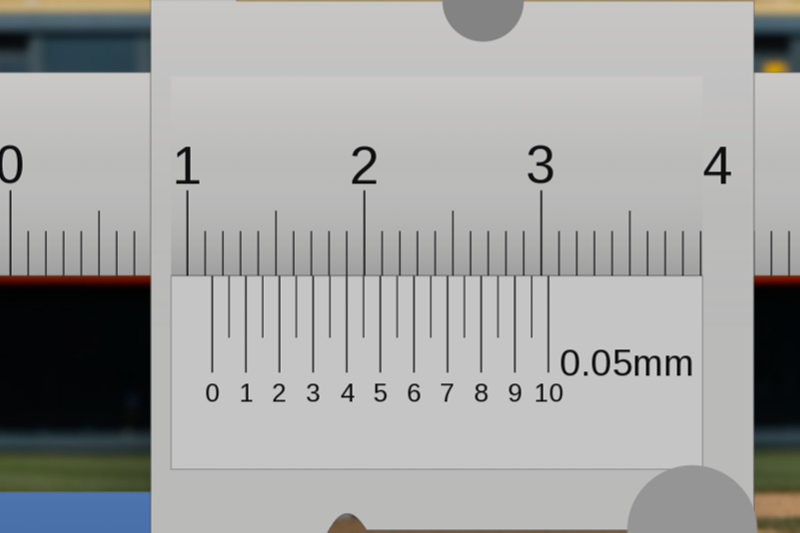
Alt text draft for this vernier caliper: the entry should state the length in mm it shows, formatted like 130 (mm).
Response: 11.4 (mm)
